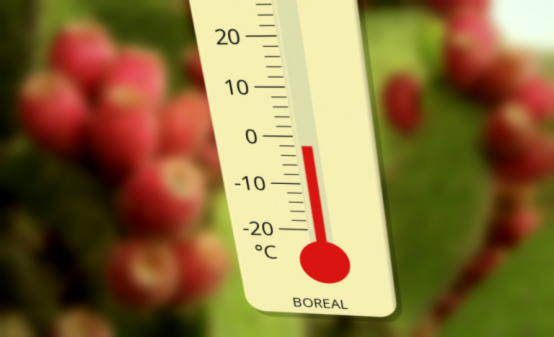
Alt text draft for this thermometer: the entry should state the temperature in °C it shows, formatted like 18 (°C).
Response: -2 (°C)
